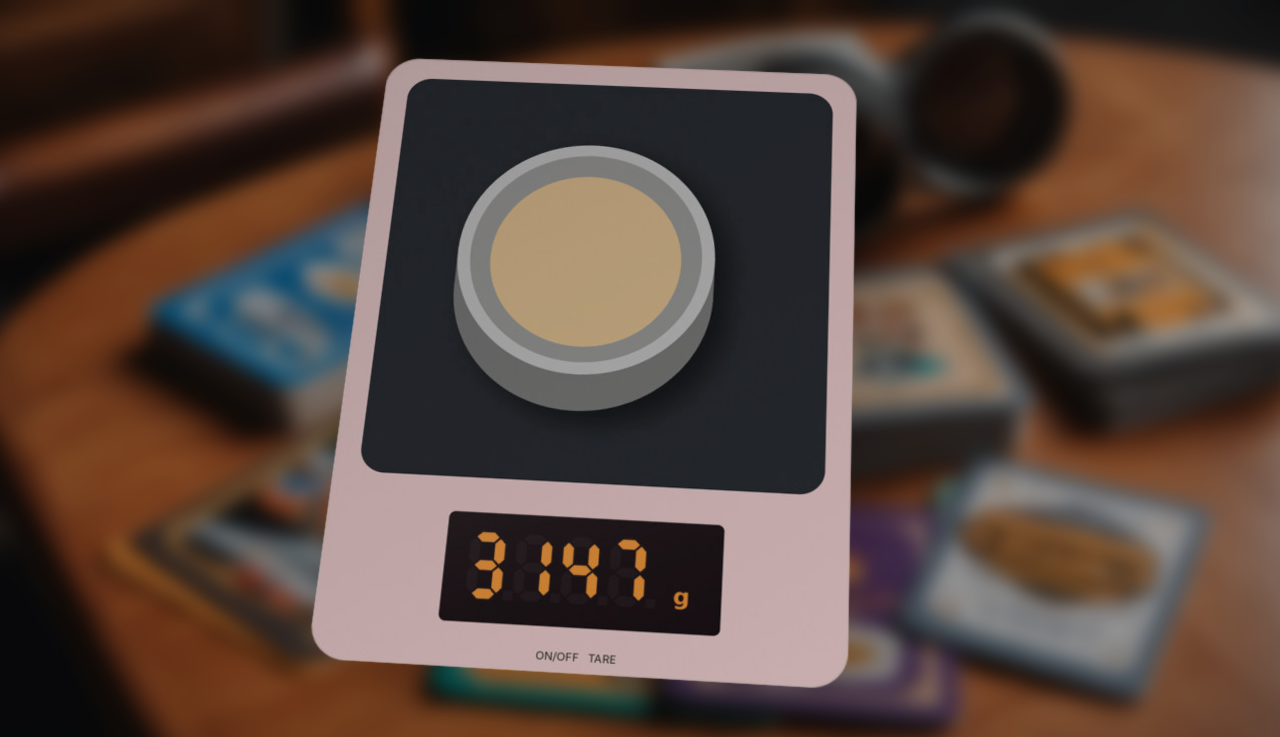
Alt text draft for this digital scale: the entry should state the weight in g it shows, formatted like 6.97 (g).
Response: 3147 (g)
